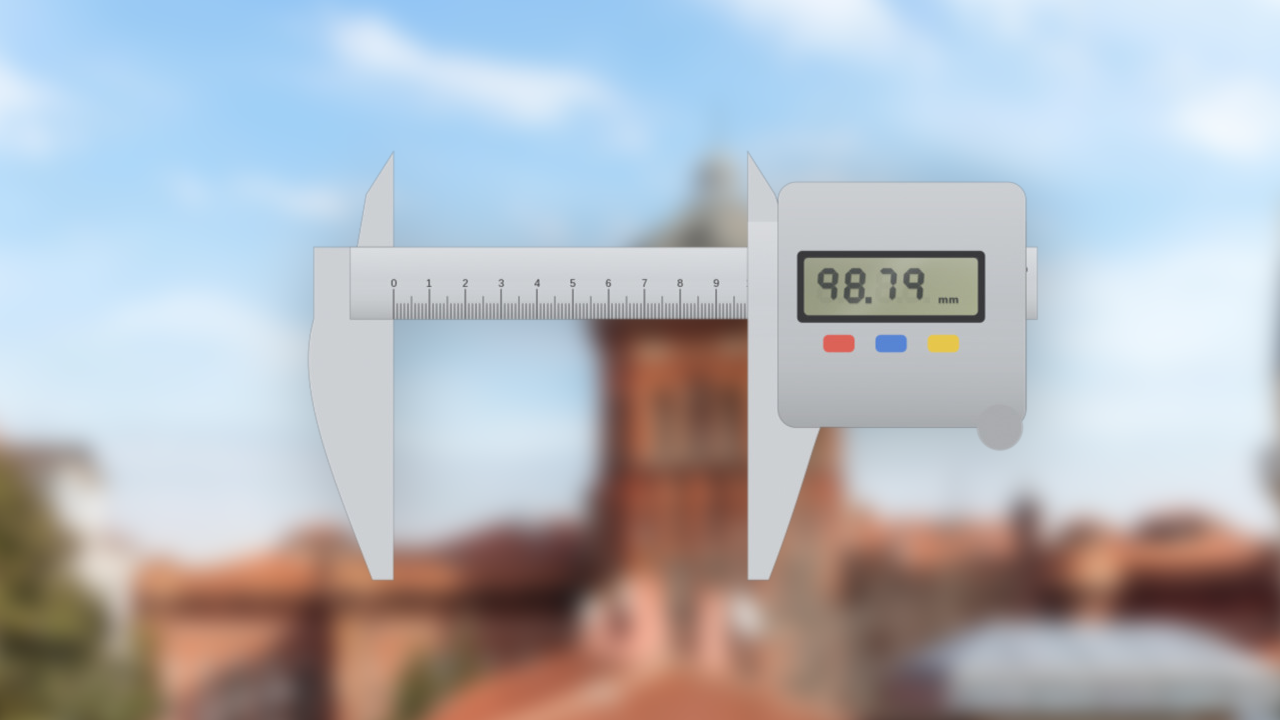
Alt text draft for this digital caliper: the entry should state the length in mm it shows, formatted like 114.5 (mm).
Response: 98.79 (mm)
